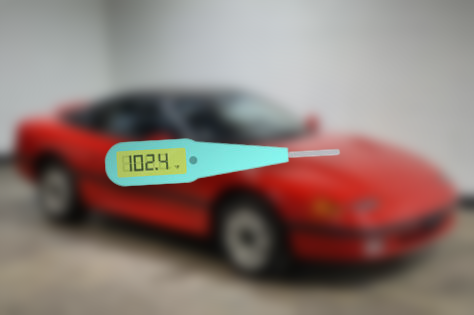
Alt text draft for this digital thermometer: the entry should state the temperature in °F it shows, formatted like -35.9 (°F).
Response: 102.4 (°F)
